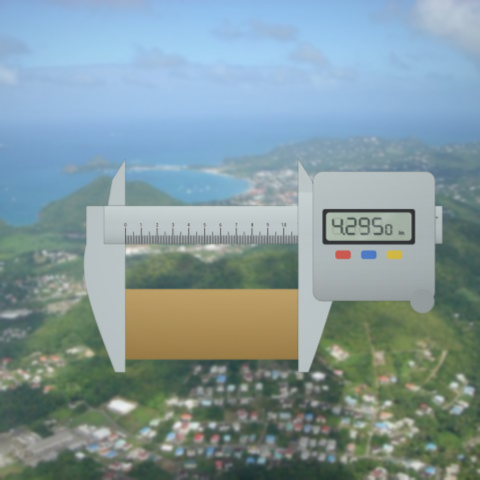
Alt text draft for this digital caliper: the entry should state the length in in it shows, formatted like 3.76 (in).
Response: 4.2950 (in)
